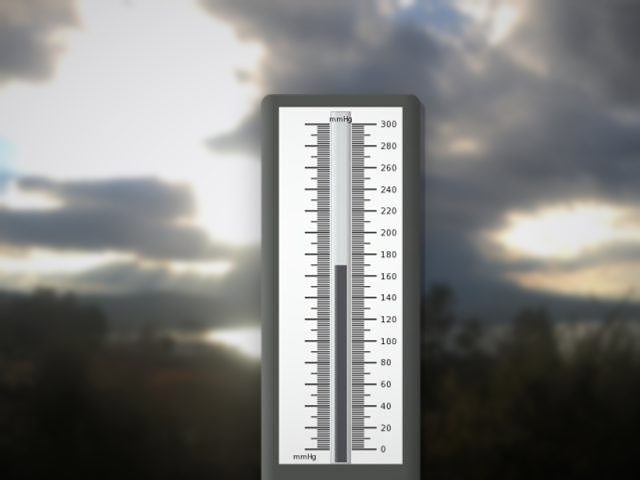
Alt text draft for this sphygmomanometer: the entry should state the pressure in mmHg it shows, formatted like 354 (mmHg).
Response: 170 (mmHg)
